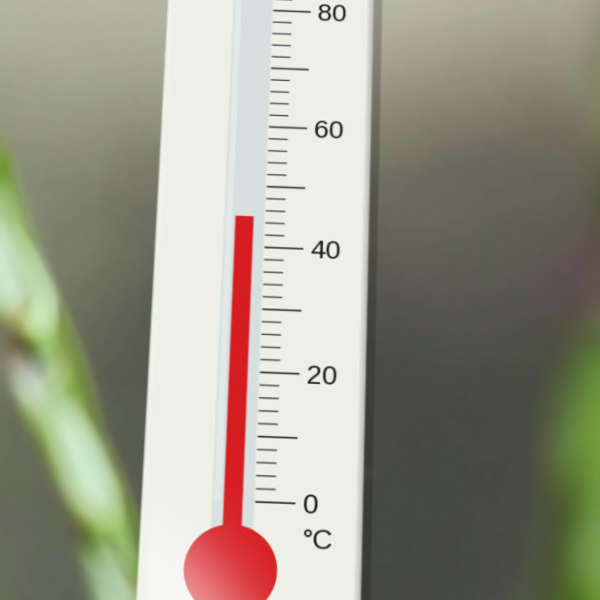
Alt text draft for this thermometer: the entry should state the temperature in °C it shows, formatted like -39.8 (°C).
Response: 45 (°C)
